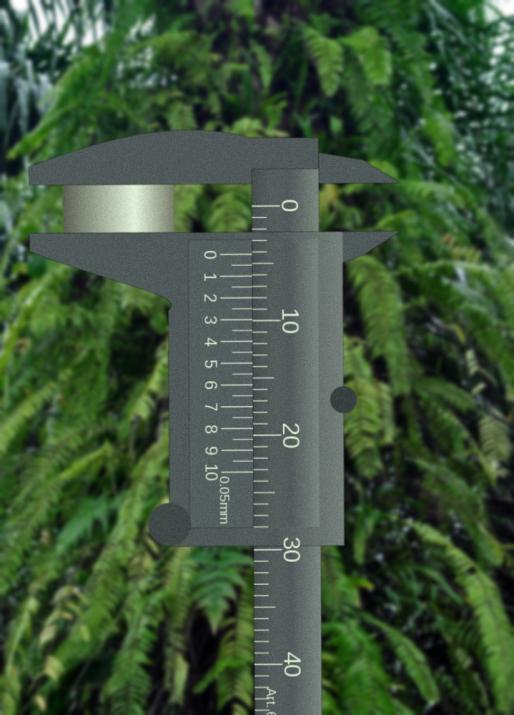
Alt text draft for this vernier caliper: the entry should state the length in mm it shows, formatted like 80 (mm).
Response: 4.2 (mm)
